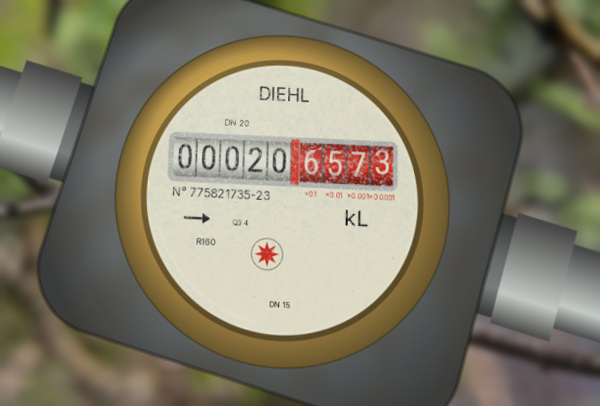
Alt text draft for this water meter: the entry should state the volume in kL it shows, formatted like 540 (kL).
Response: 20.6573 (kL)
